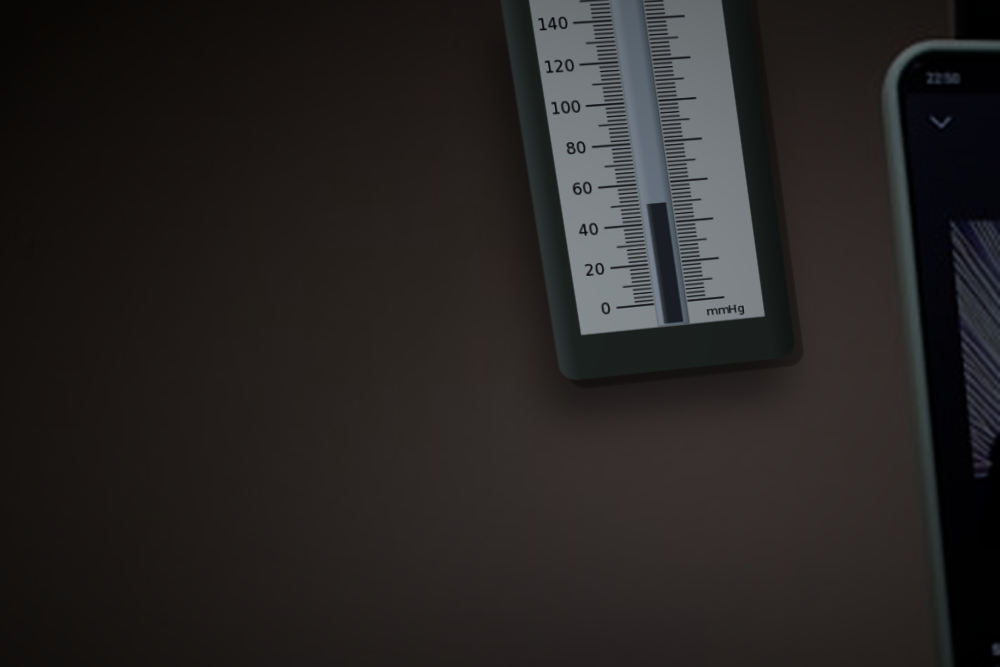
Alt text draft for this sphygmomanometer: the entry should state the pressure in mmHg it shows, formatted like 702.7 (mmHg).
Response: 50 (mmHg)
